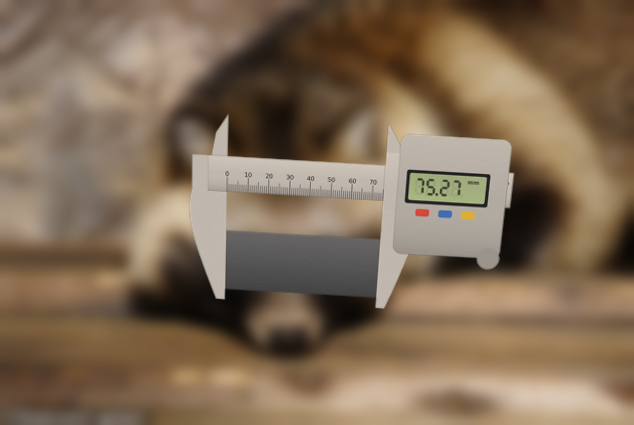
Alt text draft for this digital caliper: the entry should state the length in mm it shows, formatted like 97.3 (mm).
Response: 75.27 (mm)
